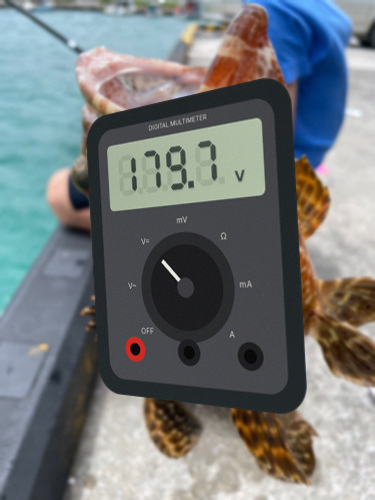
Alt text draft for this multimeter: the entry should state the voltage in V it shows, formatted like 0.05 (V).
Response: 179.7 (V)
